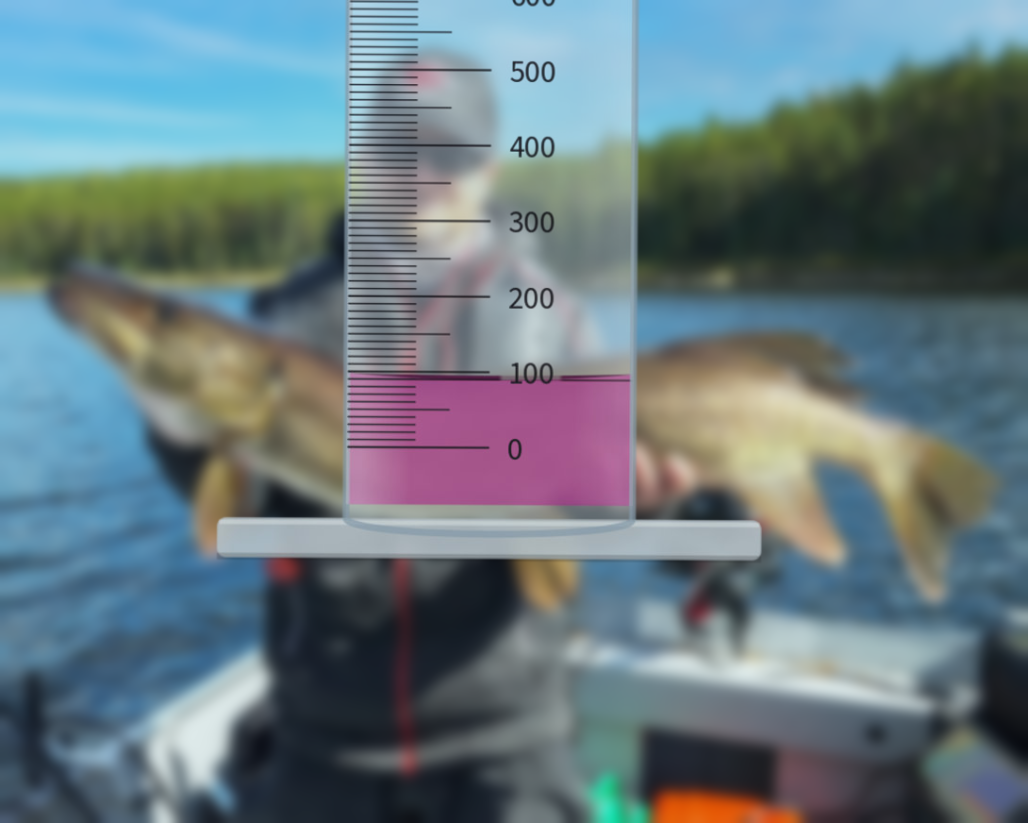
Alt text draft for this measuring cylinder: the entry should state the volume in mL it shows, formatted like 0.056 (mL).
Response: 90 (mL)
